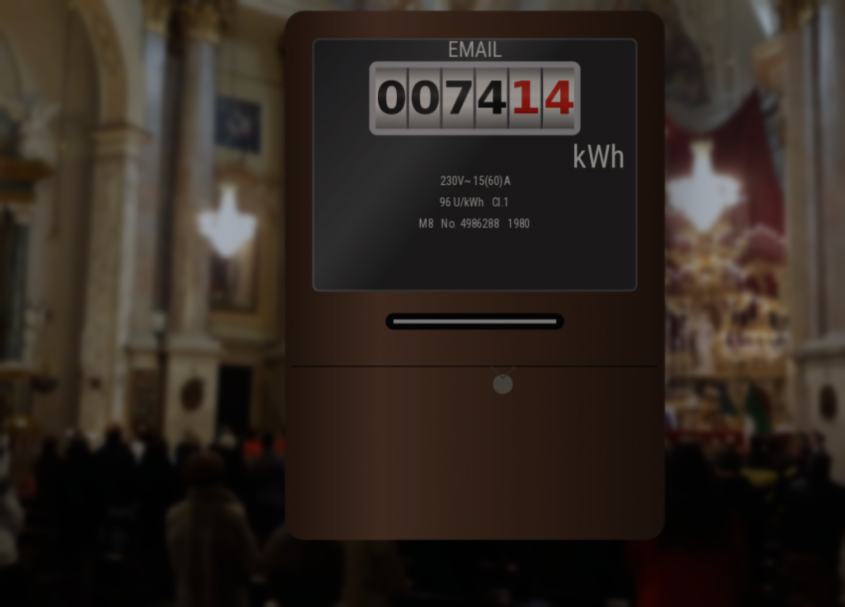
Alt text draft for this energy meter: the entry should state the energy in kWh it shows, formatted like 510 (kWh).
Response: 74.14 (kWh)
